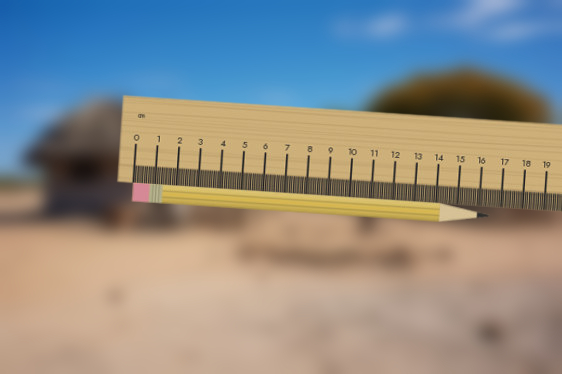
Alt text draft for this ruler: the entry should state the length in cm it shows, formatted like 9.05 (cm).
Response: 16.5 (cm)
